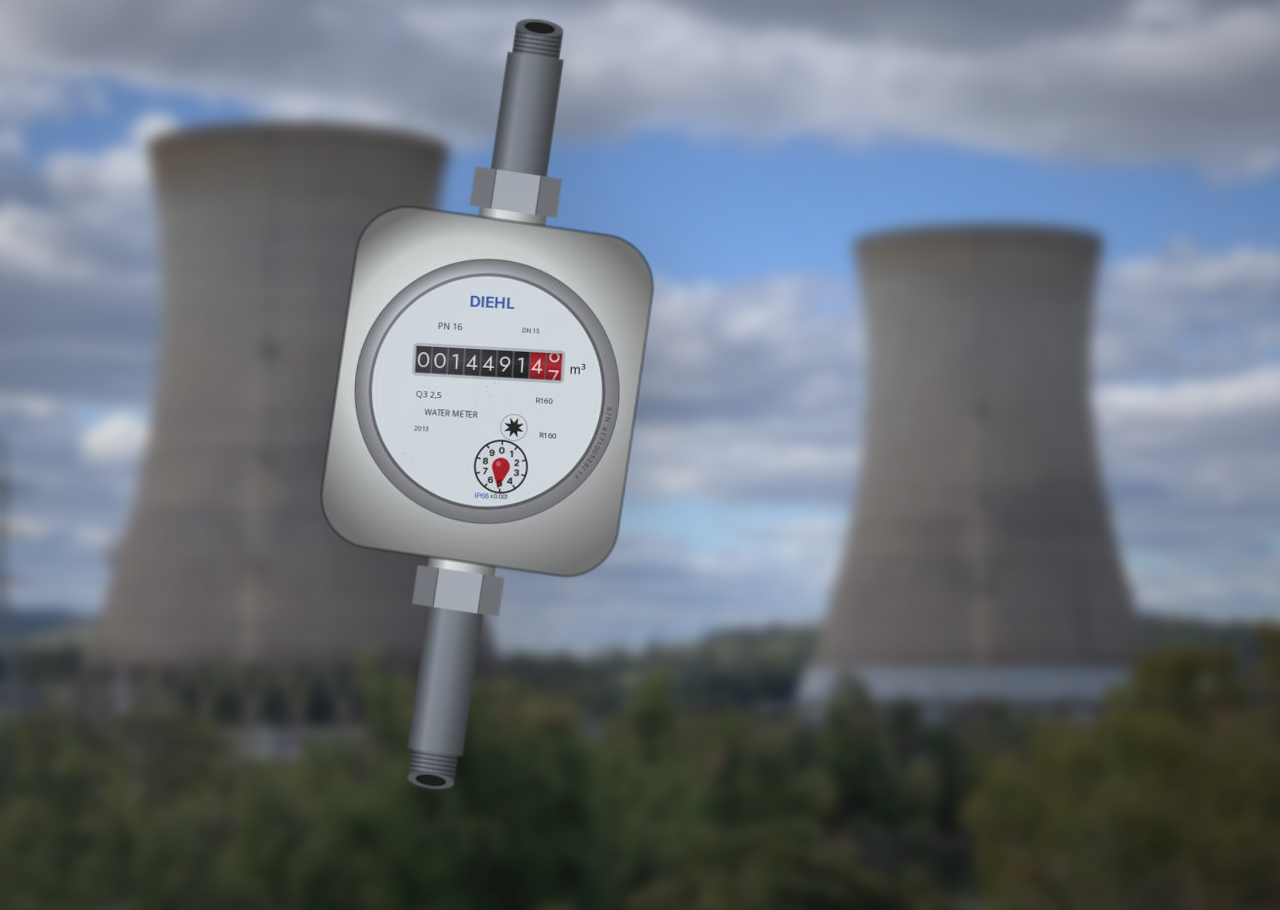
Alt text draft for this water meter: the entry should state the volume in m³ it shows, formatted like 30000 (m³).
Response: 14491.465 (m³)
